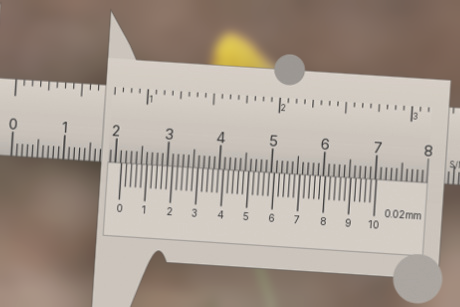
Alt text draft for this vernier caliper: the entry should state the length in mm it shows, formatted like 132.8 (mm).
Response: 21.2 (mm)
